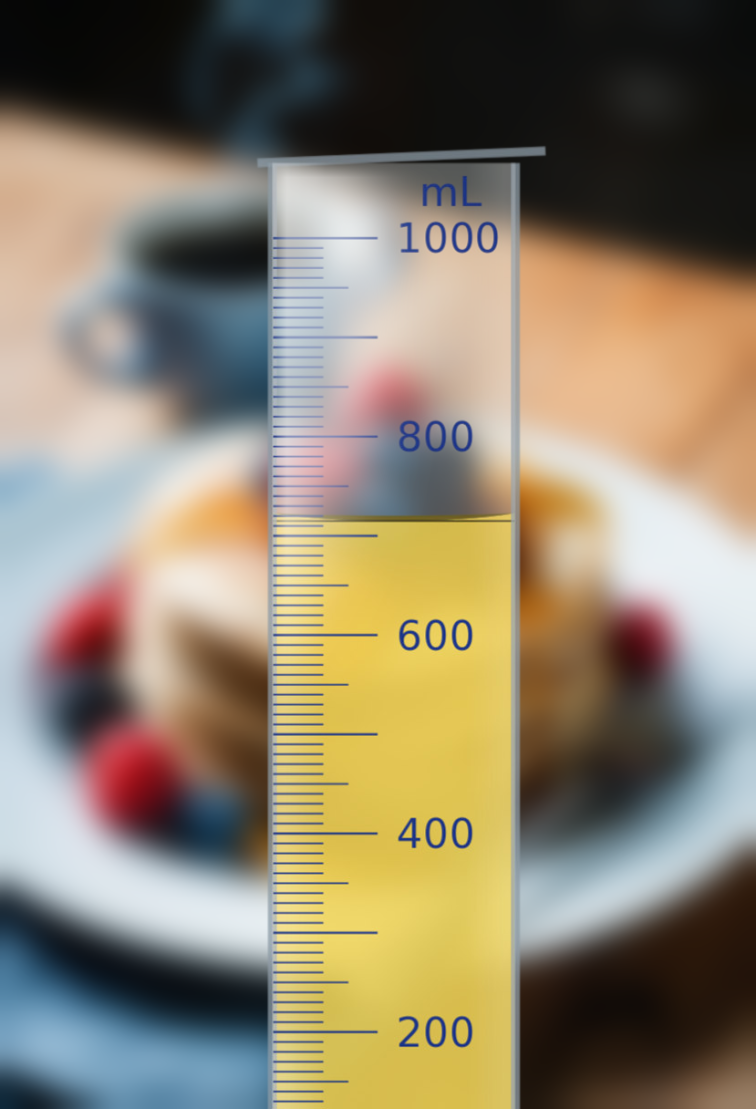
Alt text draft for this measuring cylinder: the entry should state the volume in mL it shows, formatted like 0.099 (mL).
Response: 715 (mL)
